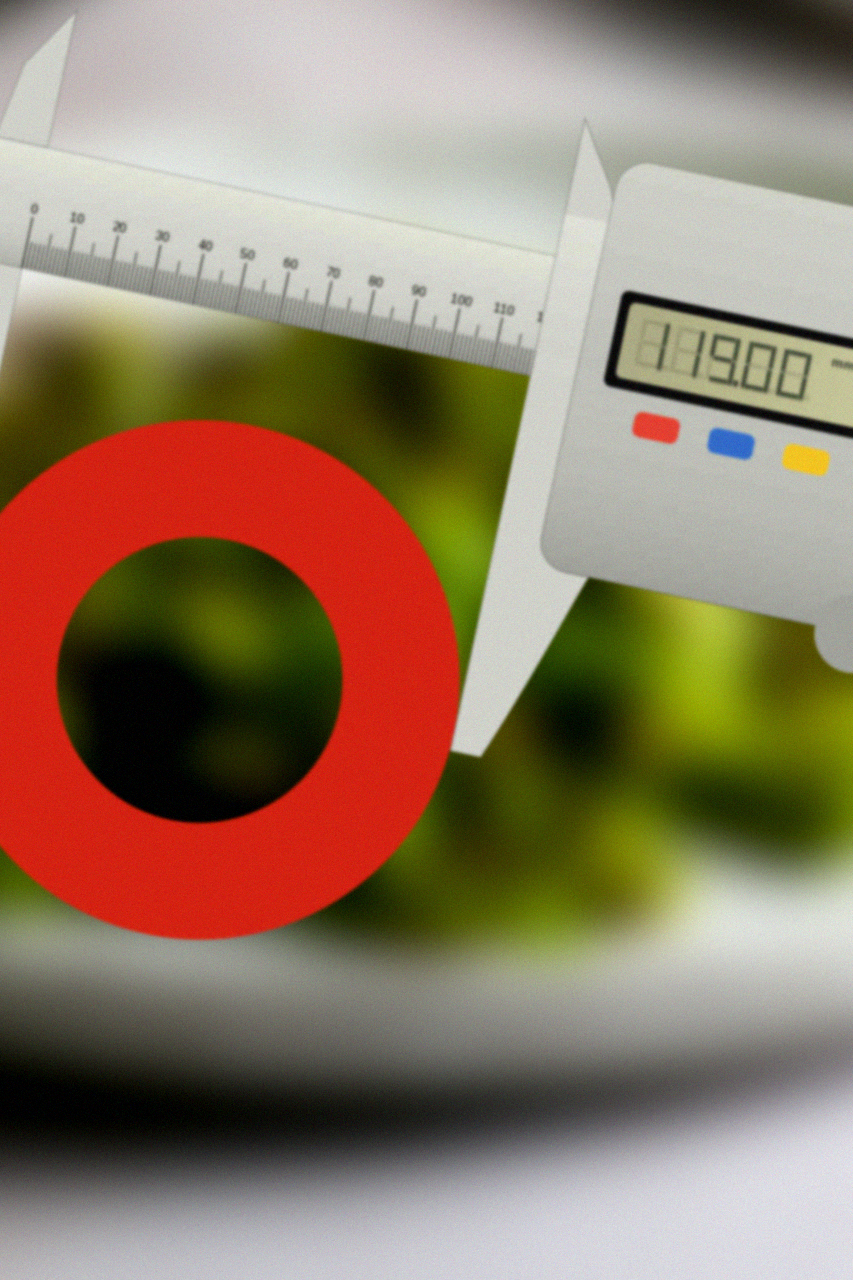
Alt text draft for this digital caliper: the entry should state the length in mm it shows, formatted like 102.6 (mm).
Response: 119.00 (mm)
